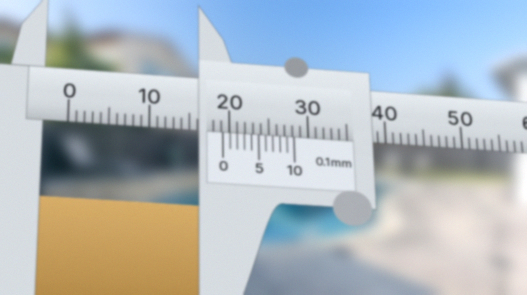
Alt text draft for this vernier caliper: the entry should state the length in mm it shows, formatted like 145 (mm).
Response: 19.2 (mm)
